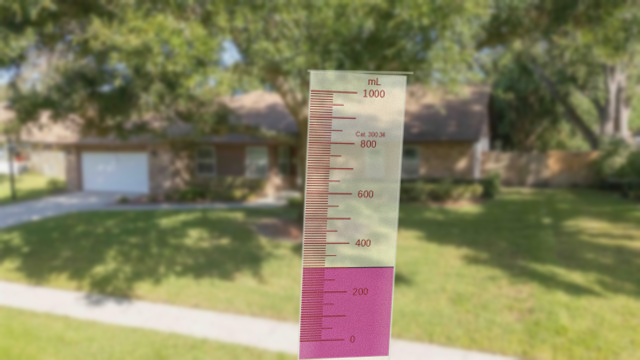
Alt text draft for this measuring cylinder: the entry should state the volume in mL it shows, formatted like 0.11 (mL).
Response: 300 (mL)
